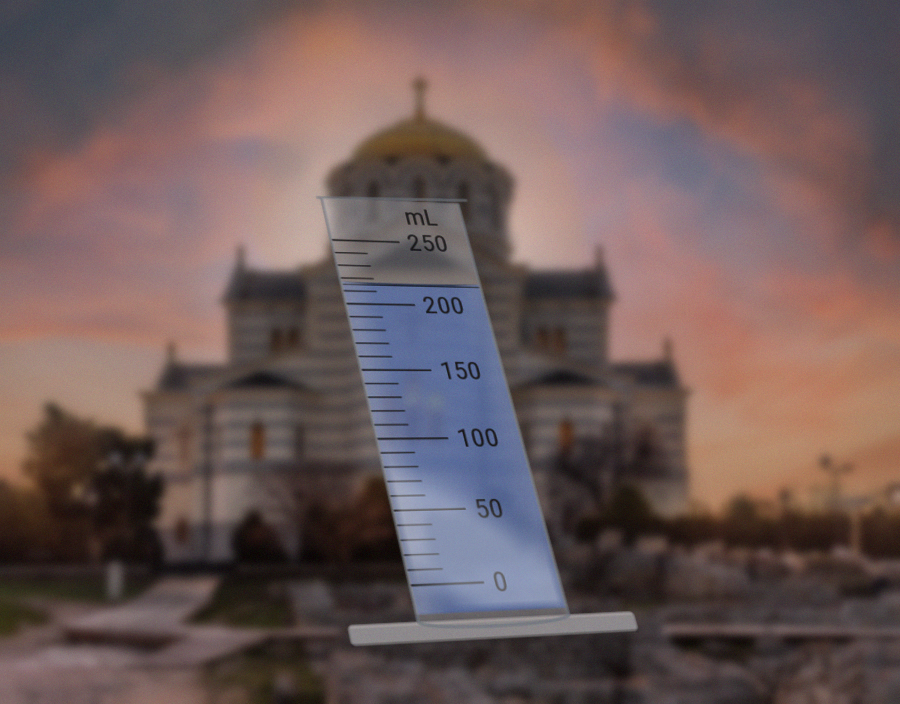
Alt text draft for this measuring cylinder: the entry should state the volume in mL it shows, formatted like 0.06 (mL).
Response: 215 (mL)
